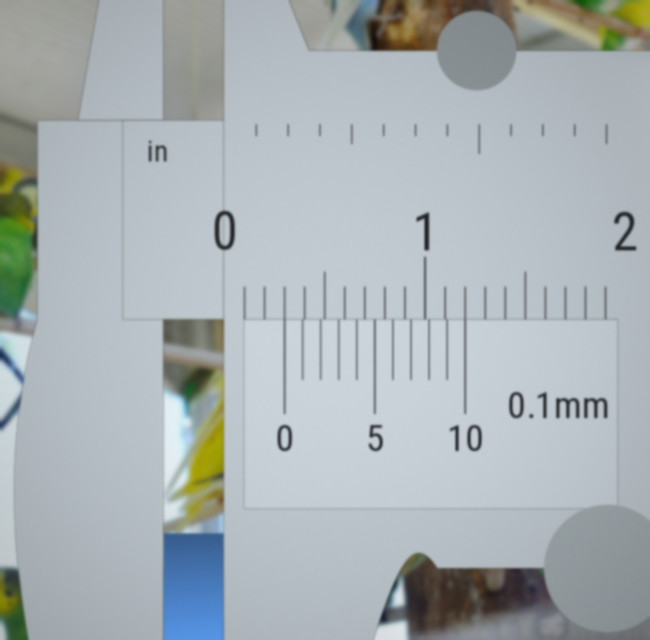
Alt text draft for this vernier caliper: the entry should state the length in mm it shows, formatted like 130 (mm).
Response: 3.0 (mm)
